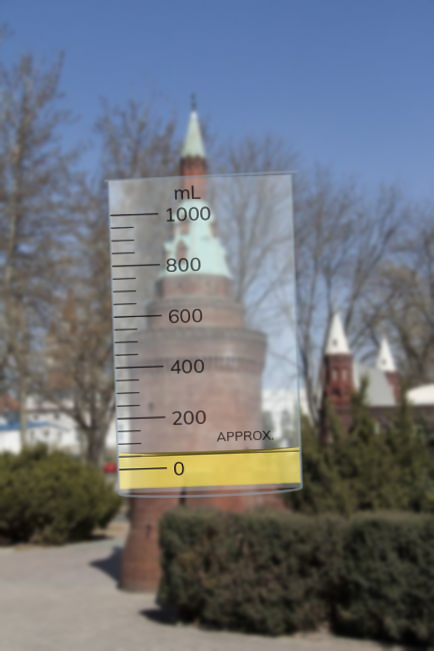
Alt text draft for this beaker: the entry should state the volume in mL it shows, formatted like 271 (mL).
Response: 50 (mL)
